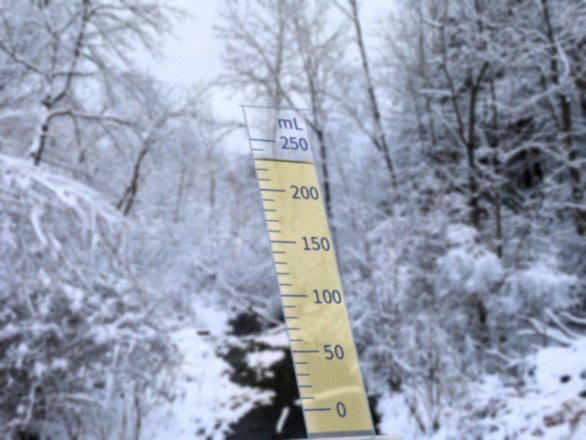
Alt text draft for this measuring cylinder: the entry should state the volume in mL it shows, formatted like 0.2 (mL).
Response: 230 (mL)
